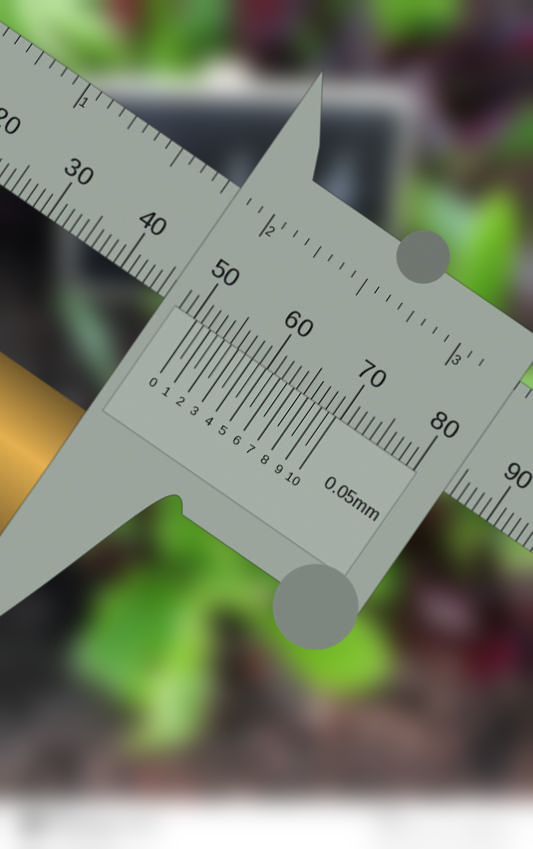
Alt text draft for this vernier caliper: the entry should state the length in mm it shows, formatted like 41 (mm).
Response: 50.4 (mm)
